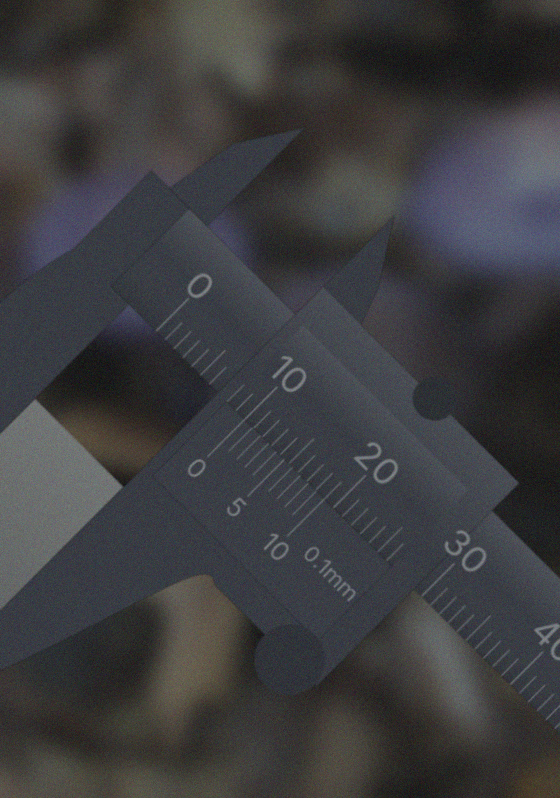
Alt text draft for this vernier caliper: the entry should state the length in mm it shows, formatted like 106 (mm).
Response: 10.0 (mm)
